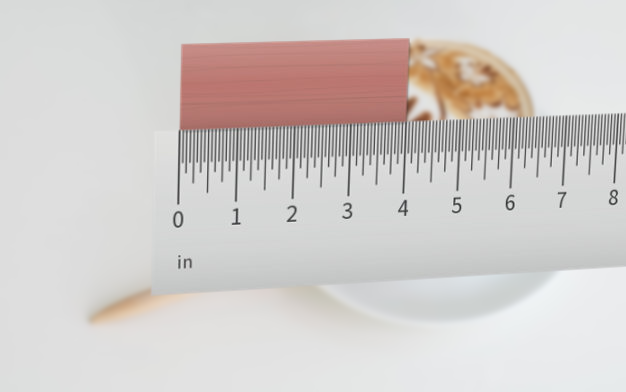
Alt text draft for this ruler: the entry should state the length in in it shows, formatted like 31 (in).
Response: 4 (in)
